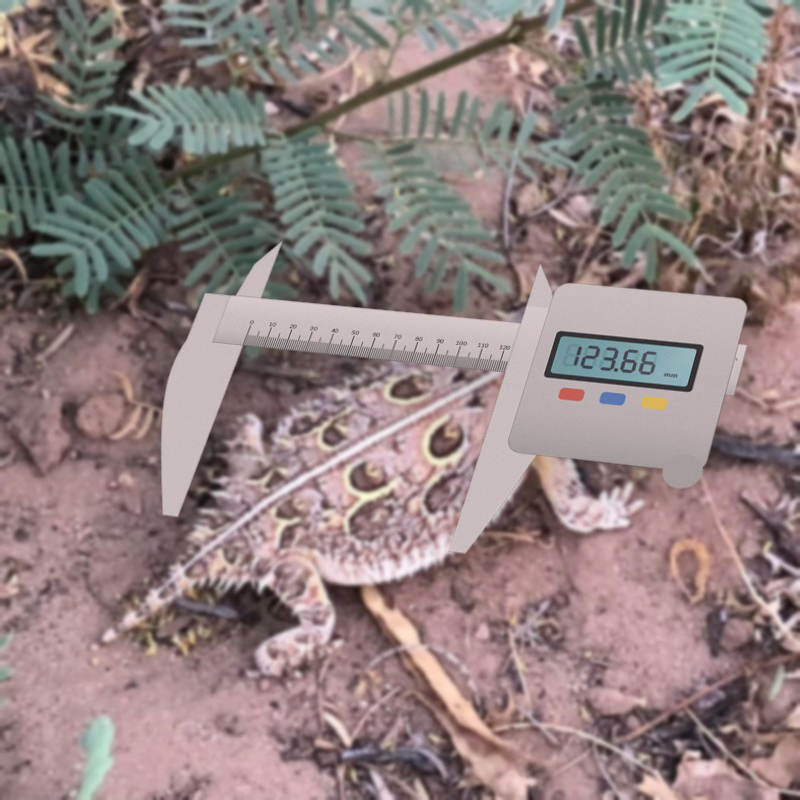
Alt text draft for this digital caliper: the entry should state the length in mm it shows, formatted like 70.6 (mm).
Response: 123.66 (mm)
